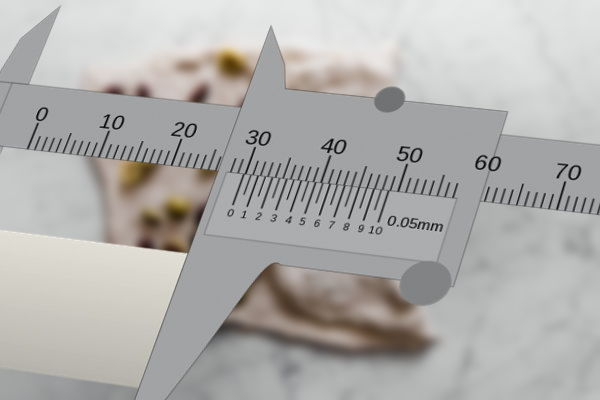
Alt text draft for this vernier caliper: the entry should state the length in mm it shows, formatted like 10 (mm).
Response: 29.8 (mm)
